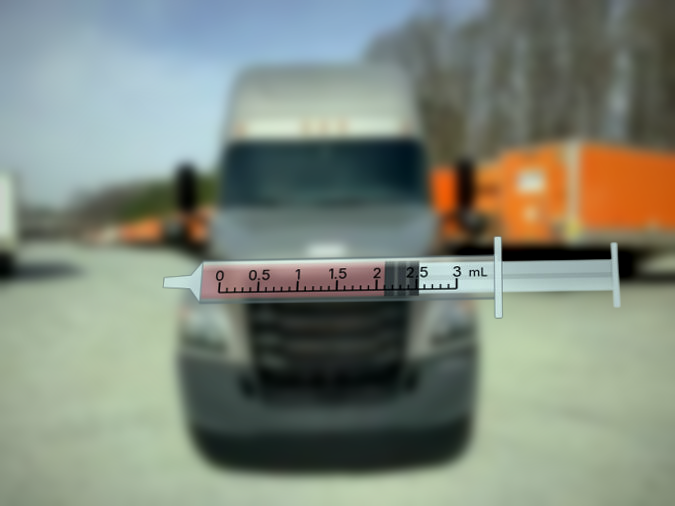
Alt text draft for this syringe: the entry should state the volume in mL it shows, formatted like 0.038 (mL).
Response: 2.1 (mL)
